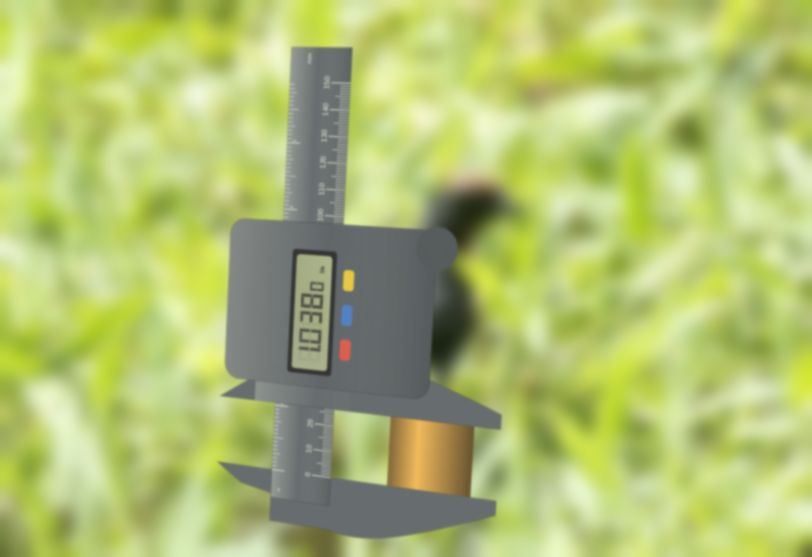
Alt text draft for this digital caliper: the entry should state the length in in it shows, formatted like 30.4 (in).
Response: 1.0380 (in)
